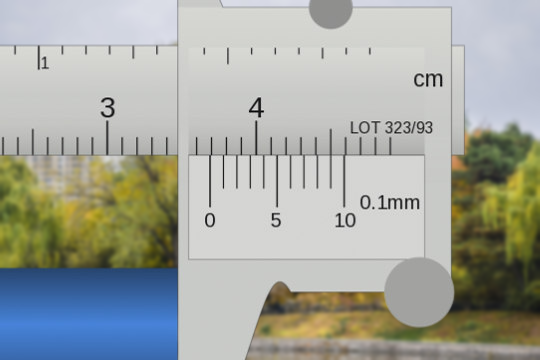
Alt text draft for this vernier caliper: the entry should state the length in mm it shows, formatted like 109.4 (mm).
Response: 36.9 (mm)
